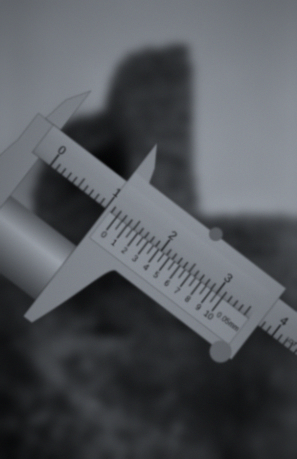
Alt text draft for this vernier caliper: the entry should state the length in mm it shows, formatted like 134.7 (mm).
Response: 12.0 (mm)
